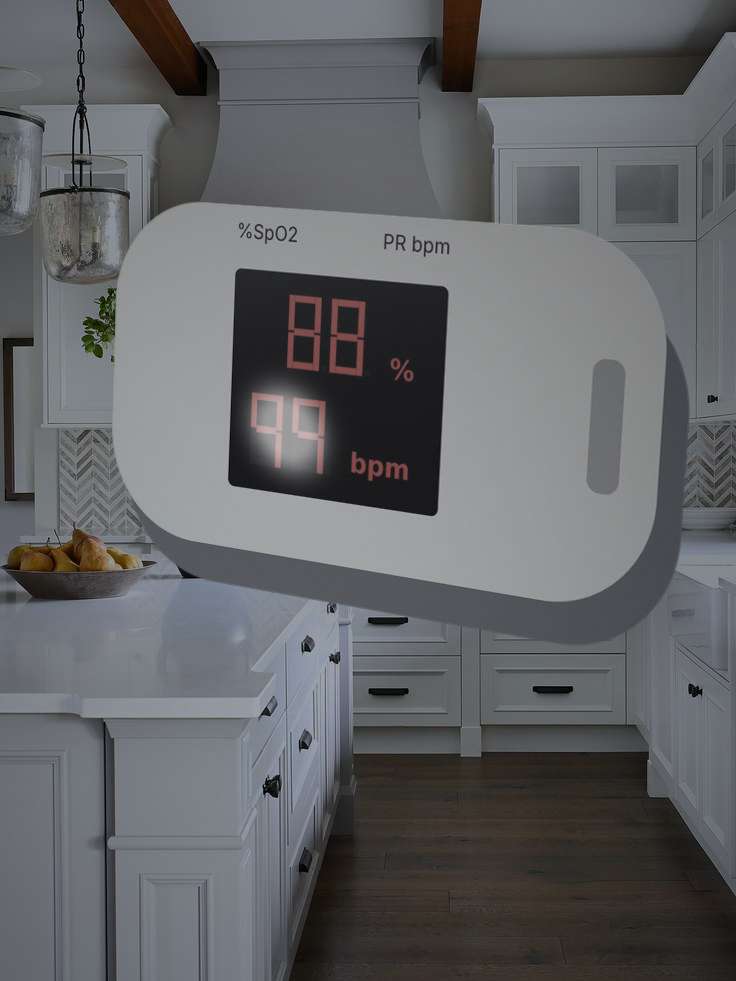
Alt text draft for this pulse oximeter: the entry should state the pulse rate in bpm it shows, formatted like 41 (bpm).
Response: 99 (bpm)
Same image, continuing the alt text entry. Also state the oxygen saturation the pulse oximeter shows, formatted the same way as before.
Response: 88 (%)
